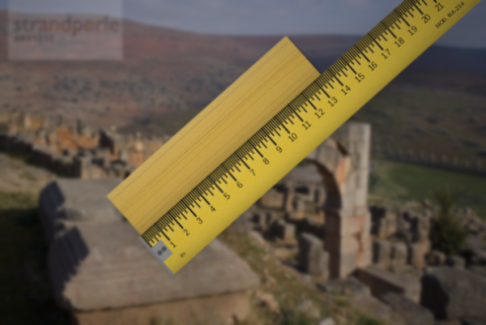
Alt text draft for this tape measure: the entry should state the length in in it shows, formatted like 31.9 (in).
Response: 13.5 (in)
